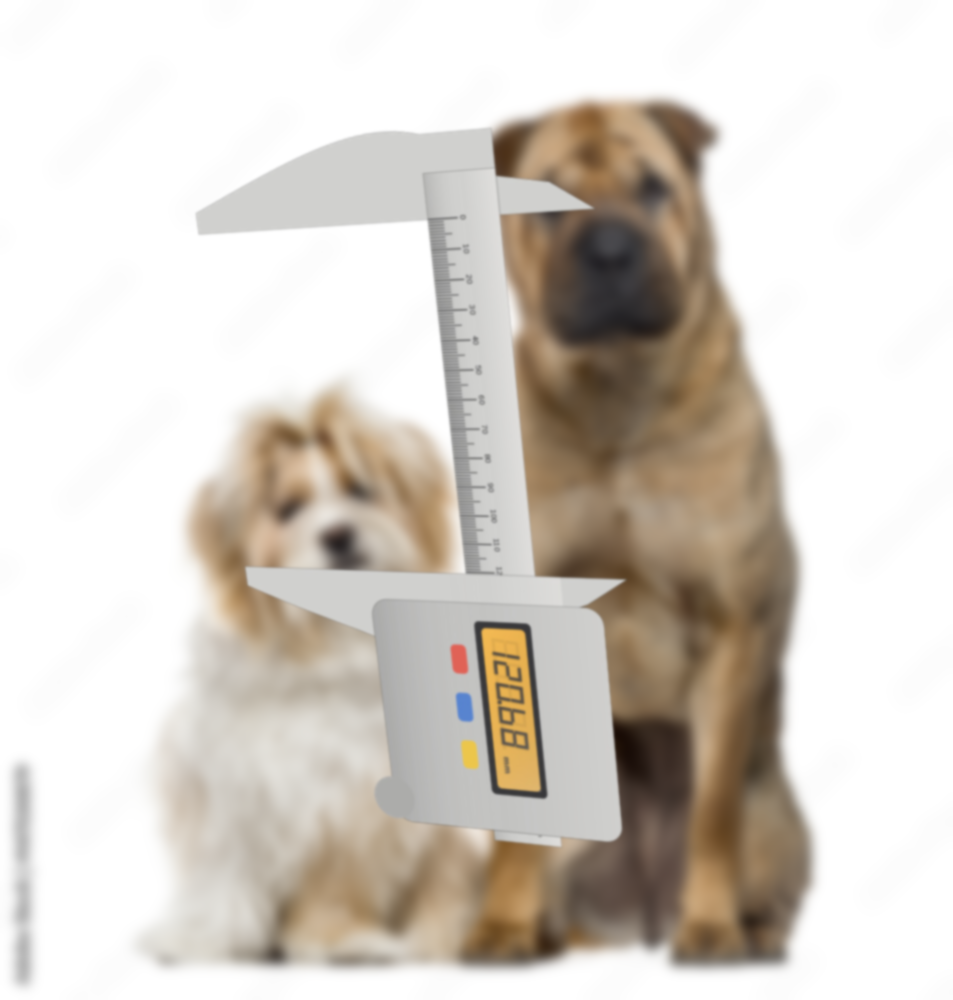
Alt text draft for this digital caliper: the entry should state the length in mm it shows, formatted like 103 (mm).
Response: 120.68 (mm)
